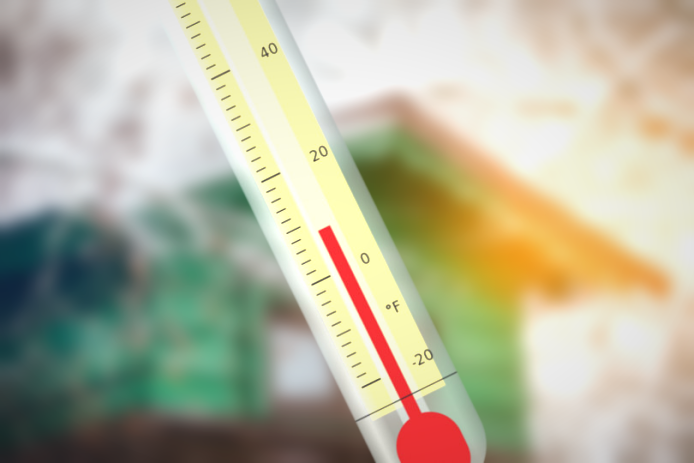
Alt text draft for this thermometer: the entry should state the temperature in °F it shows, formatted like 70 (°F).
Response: 8 (°F)
